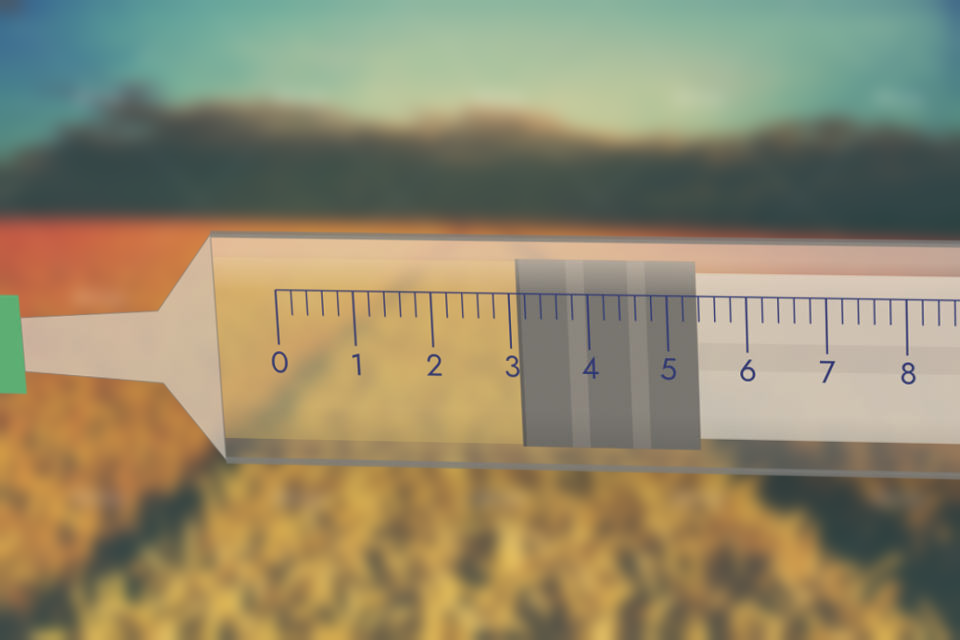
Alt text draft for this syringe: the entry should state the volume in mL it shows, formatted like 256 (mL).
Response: 3.1 (mL)
